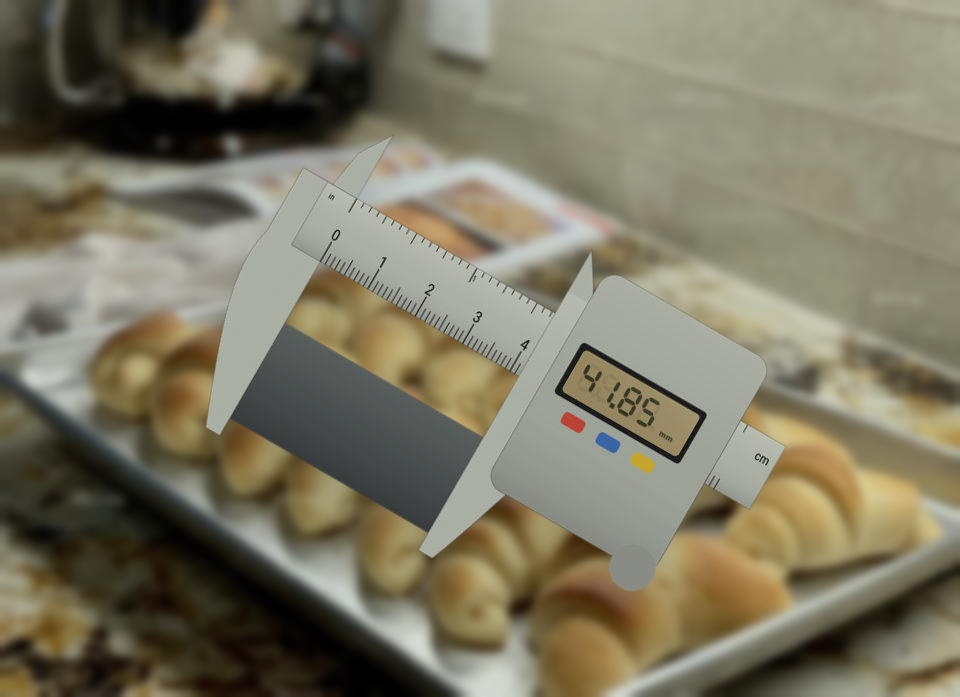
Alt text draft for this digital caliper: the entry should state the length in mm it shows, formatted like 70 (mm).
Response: 41.85 (mm)
